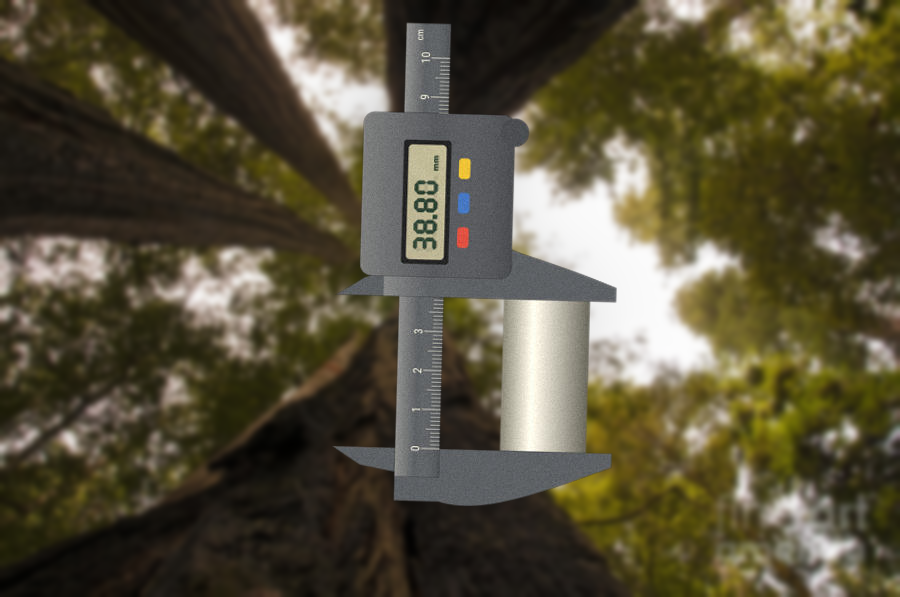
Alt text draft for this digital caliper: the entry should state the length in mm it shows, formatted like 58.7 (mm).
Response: 38.80 (mm)
